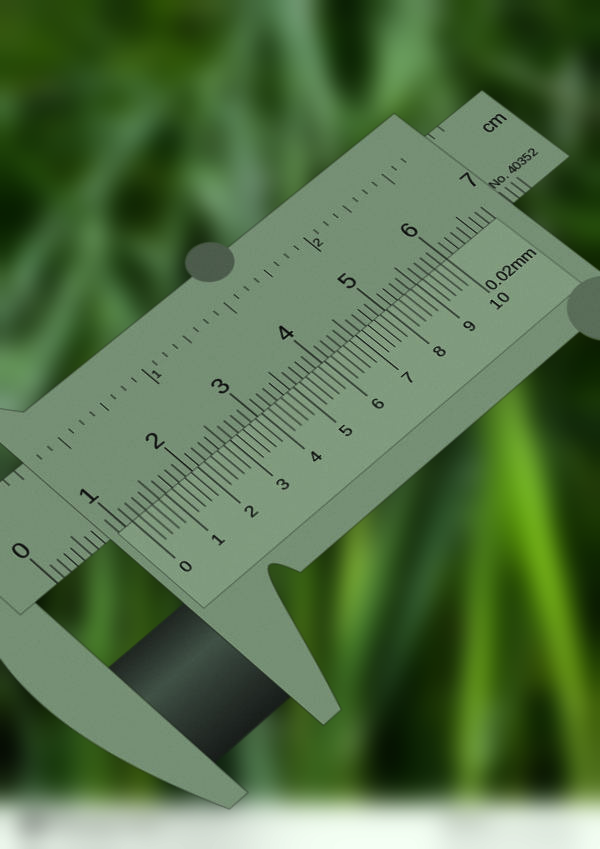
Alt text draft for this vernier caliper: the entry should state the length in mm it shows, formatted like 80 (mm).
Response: 11.0 (mm)
